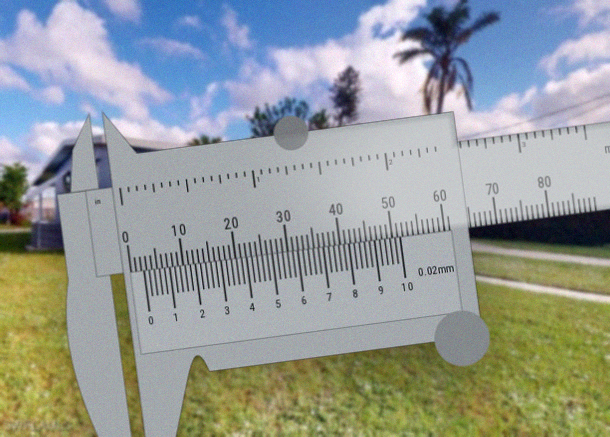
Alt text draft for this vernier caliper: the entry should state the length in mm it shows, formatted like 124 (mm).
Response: 2.5 (mm)
